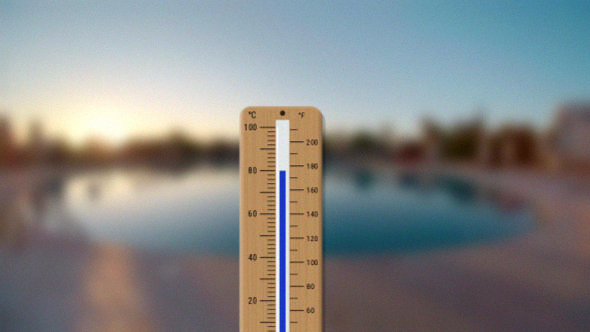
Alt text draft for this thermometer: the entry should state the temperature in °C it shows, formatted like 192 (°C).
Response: 80 (°C)
